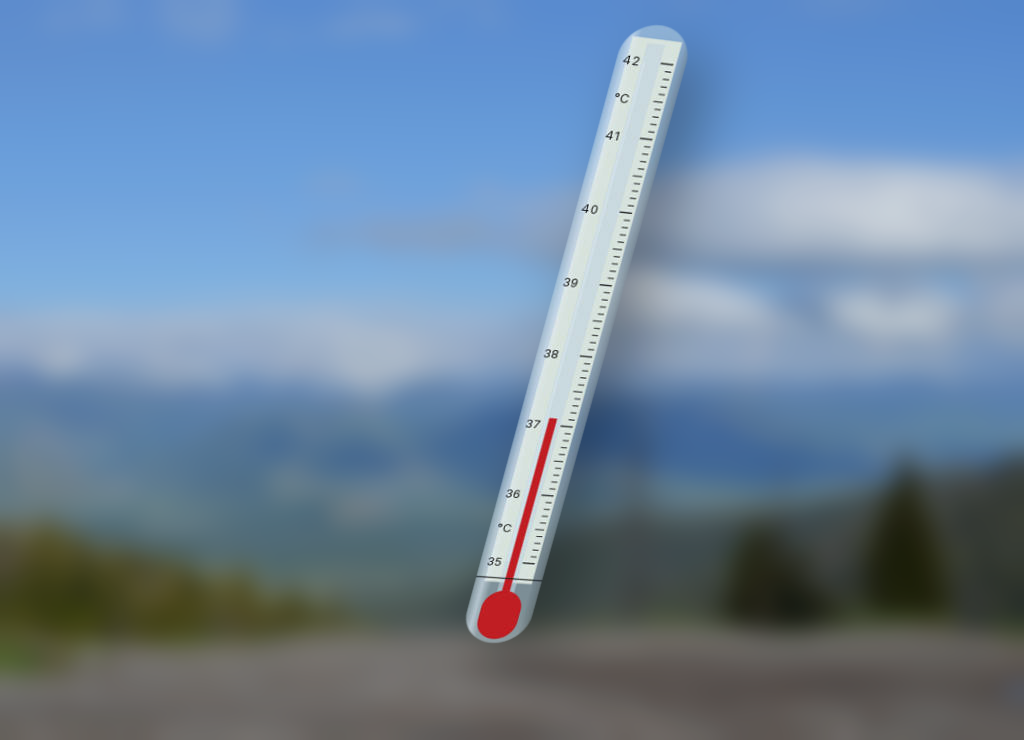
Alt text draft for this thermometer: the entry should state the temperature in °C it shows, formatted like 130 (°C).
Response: 37.1 (°C)
